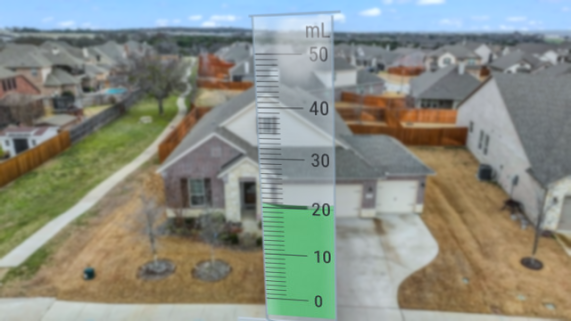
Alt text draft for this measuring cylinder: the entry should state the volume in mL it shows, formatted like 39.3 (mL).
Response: 20 (mL)
